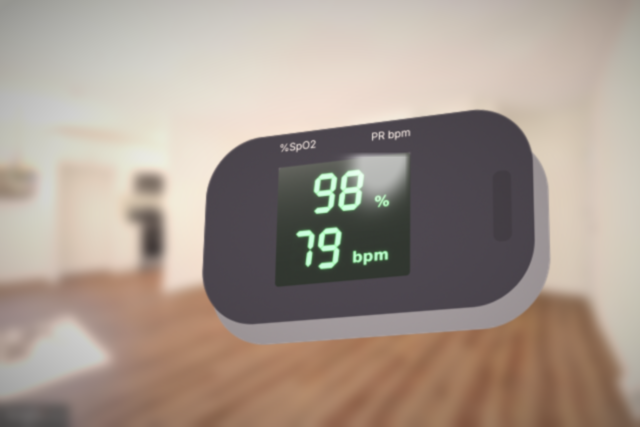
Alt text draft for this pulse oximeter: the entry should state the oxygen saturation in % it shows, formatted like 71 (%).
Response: 98 (%)
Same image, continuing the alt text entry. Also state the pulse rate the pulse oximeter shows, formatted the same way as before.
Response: 79 (bpm)
